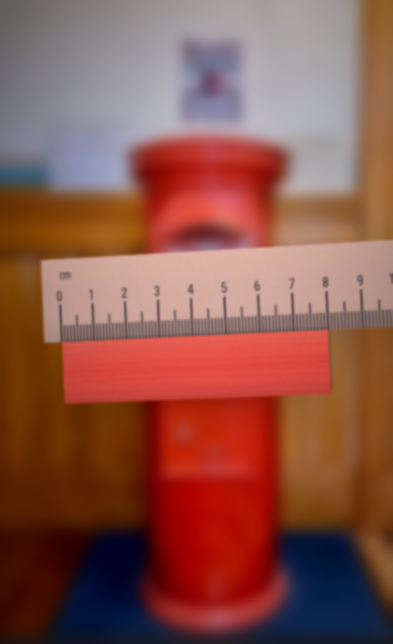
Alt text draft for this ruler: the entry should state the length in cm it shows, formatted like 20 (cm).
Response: 8 (cm)
